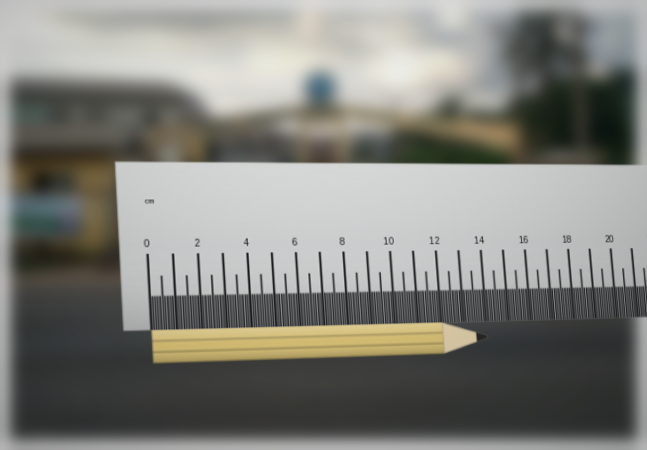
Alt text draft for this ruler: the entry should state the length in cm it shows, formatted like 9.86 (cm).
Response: 14 (cm)
